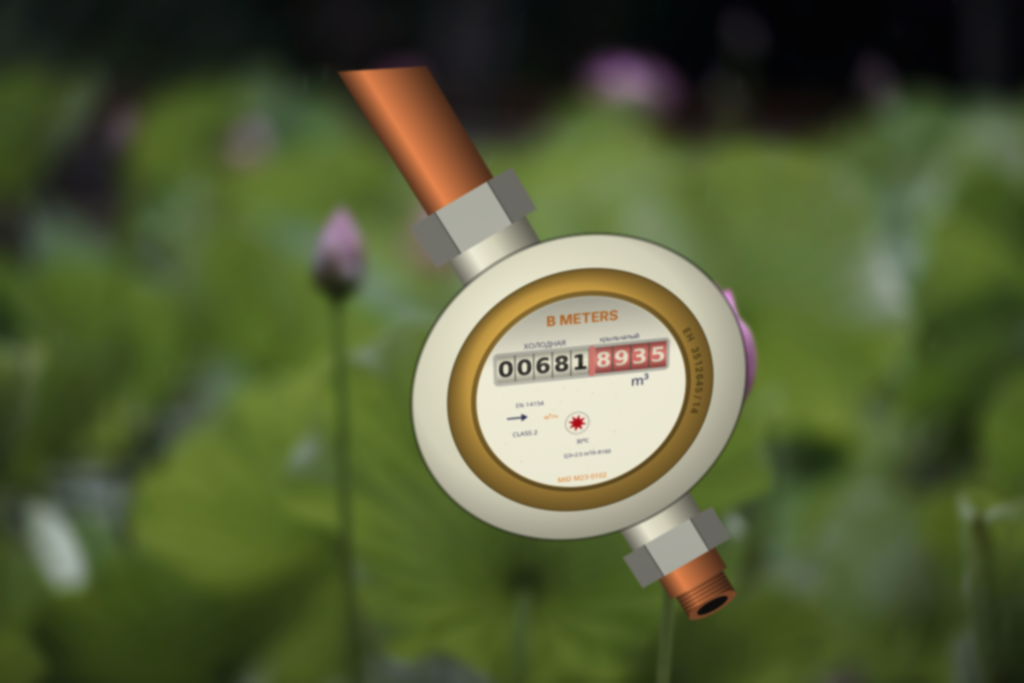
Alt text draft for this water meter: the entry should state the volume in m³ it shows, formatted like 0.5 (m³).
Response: 681.8935 (m³)
